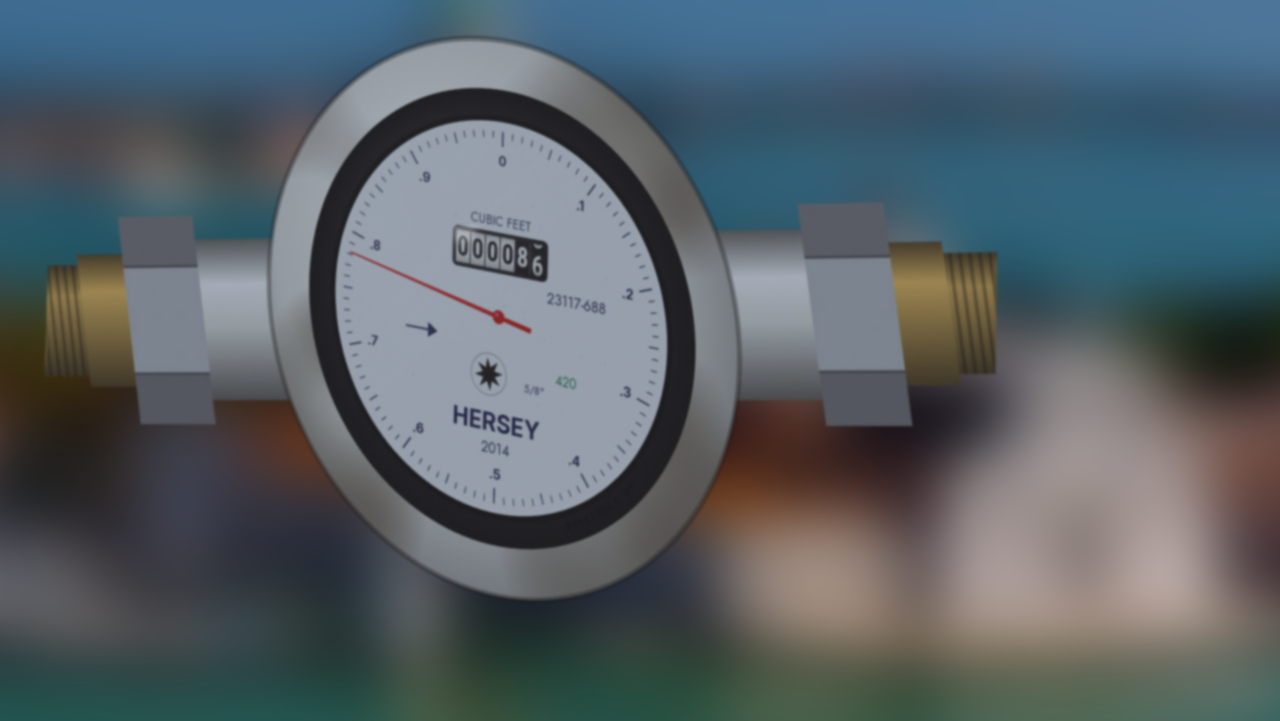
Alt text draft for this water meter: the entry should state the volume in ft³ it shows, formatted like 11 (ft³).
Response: 85.78 (ft³)
